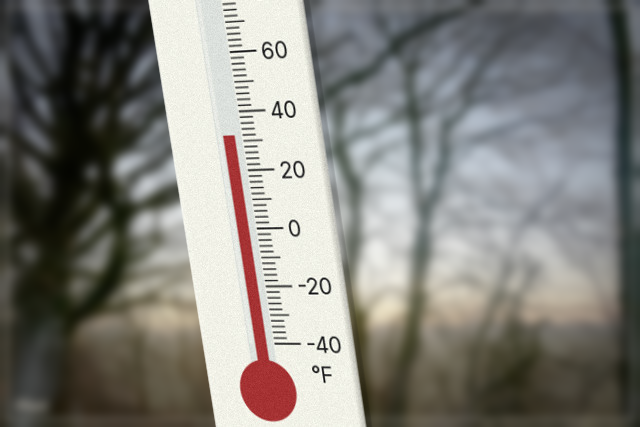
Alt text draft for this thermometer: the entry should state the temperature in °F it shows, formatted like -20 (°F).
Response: 32 (°F)
